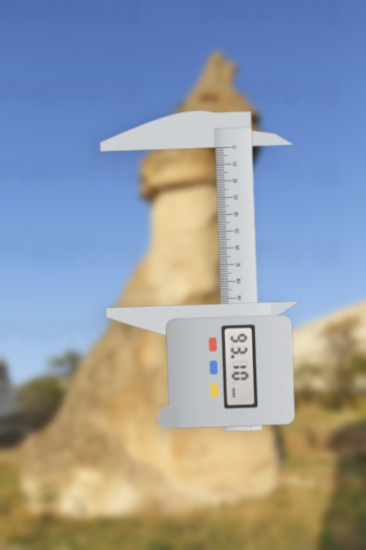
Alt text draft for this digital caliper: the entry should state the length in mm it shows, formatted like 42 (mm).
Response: 93.10 (mm)
